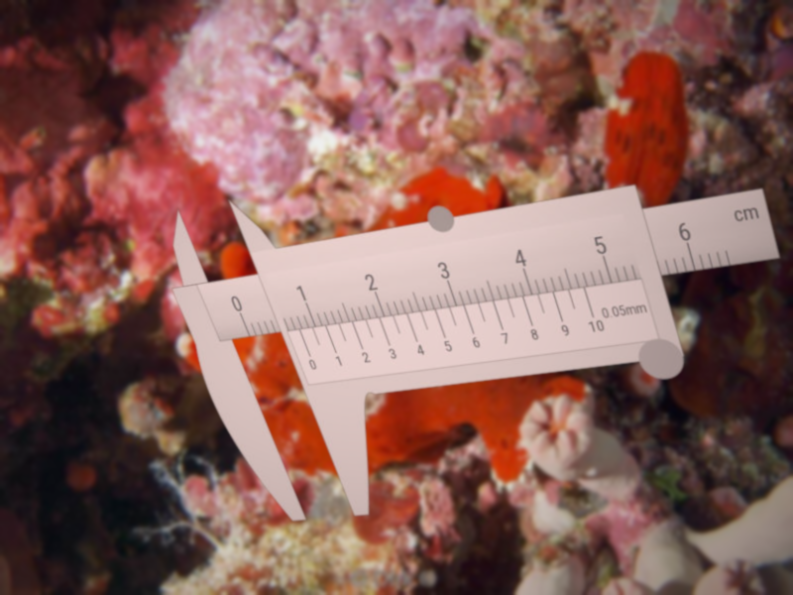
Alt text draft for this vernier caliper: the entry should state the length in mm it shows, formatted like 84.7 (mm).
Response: 7.6 (mm)
